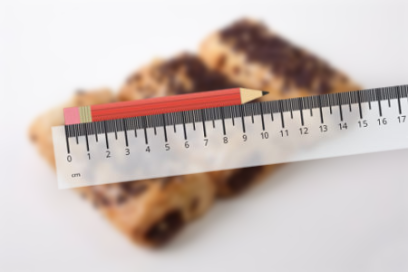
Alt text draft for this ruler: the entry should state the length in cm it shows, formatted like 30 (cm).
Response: 10.5 (cm)
